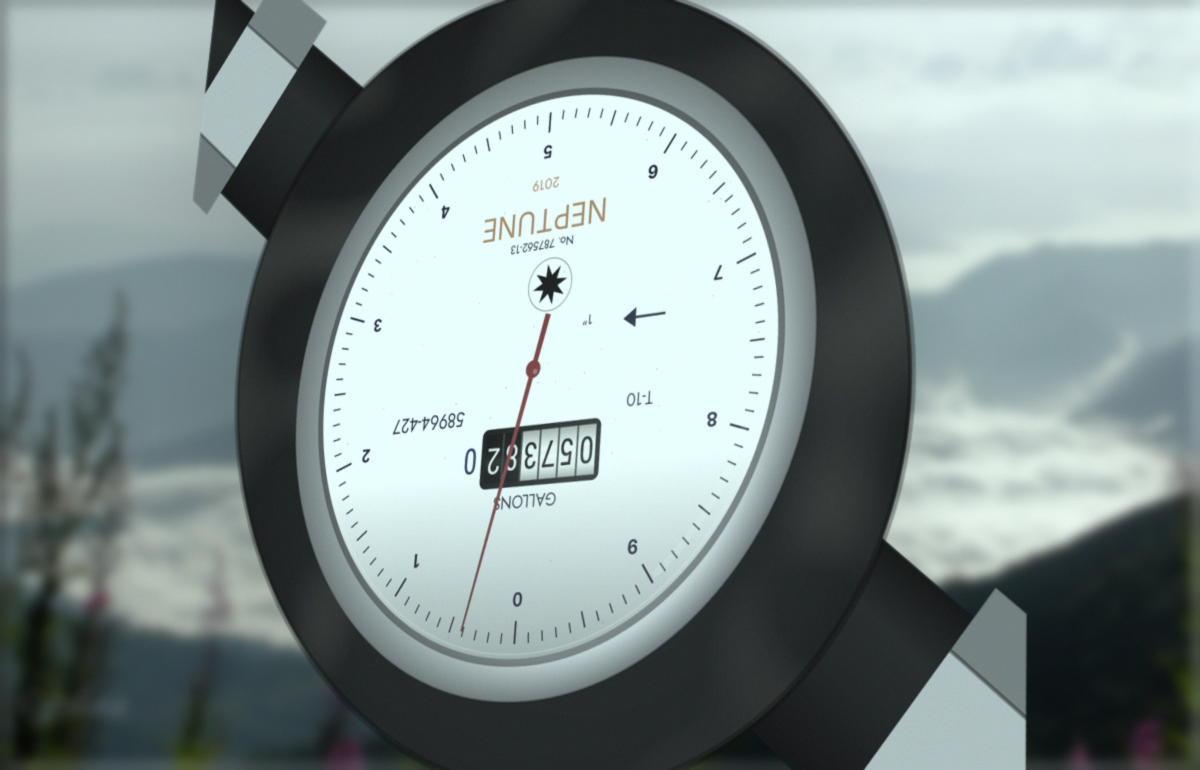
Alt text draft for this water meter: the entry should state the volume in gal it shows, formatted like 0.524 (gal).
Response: 573820.4 (gal)
